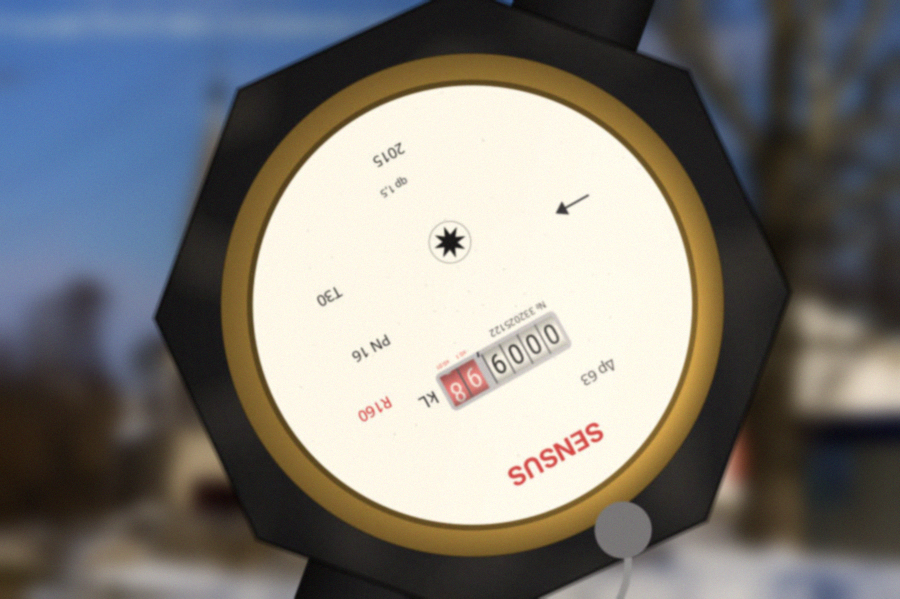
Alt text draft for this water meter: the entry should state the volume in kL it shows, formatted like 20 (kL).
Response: 9.98 (kL)
